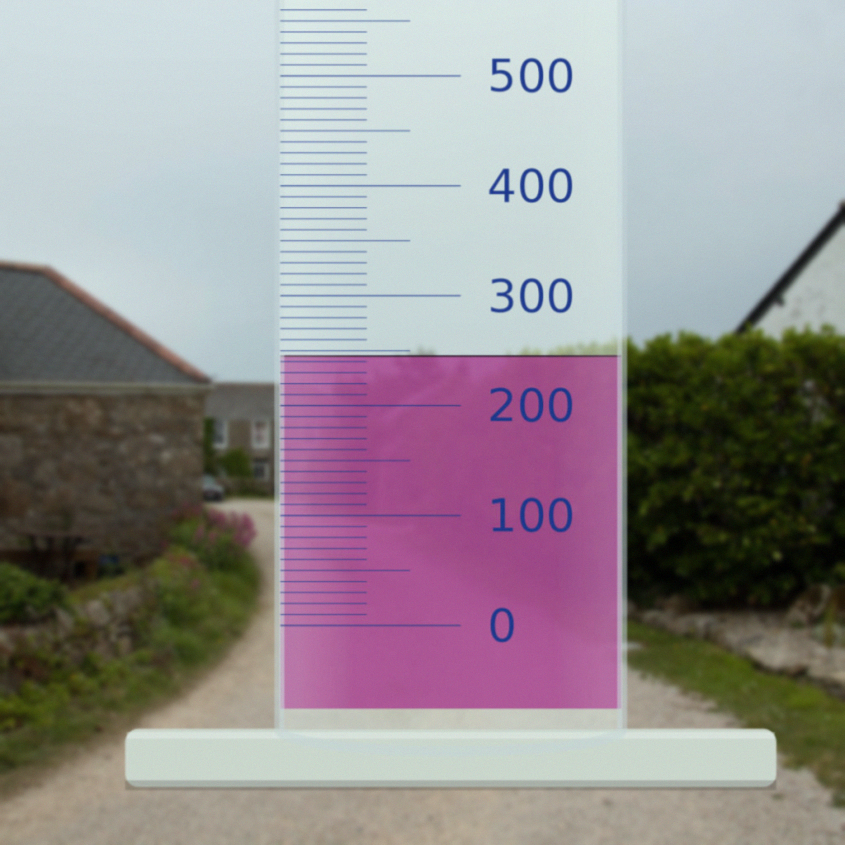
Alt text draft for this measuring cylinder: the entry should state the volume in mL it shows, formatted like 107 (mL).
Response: 245 (mL)
